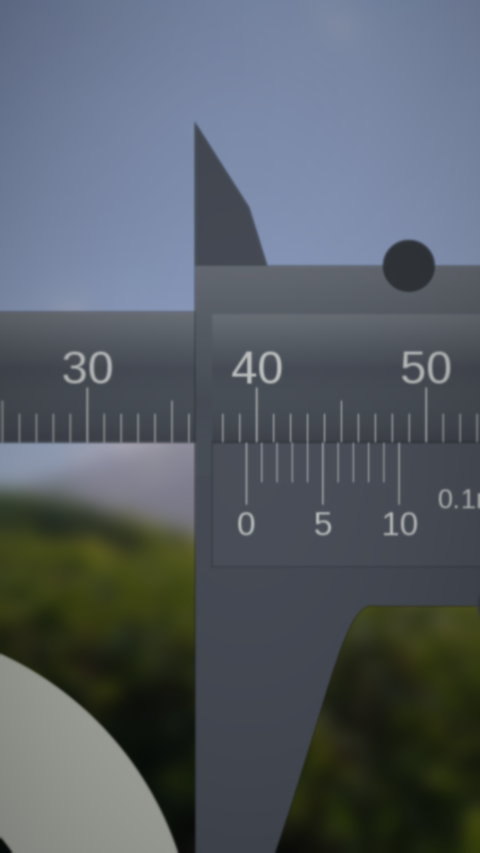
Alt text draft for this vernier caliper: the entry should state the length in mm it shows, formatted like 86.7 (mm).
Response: 39.4 (mm)
